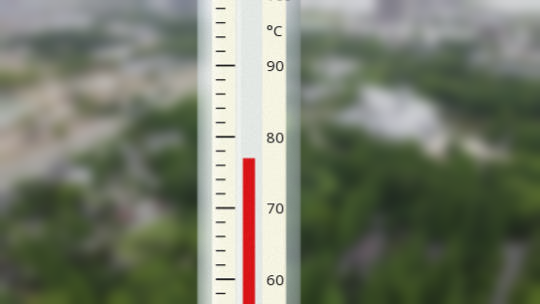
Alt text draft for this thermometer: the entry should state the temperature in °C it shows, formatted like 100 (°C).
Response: 77 (°C)
